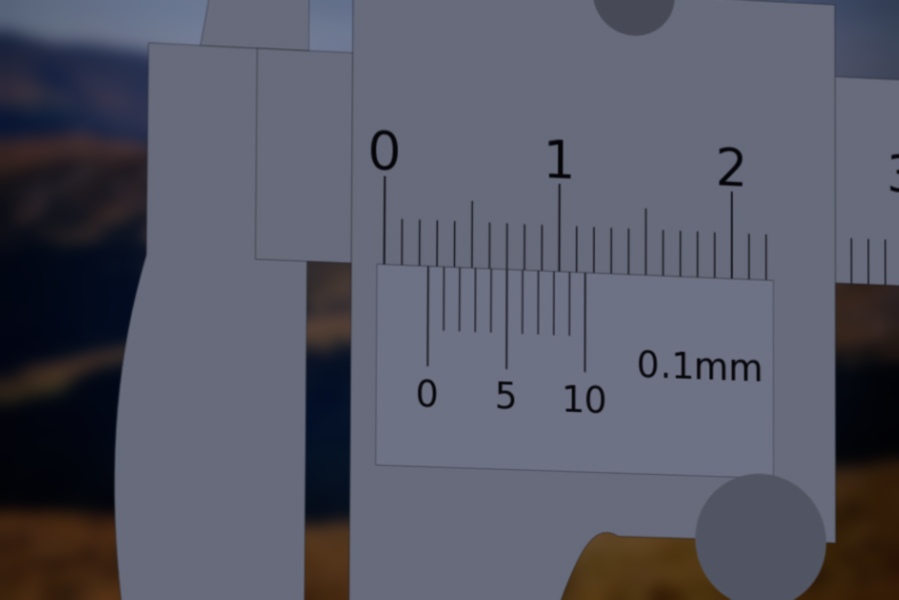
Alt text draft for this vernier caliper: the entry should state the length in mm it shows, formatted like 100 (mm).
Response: 2.5 (mm)
